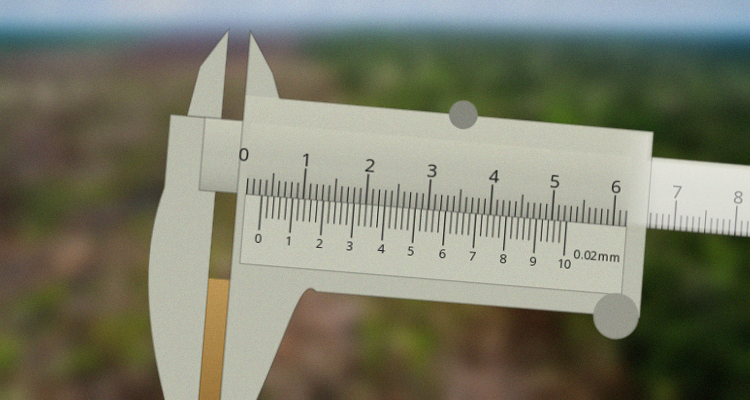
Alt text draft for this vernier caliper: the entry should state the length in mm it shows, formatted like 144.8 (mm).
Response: 3.4 (mm)
